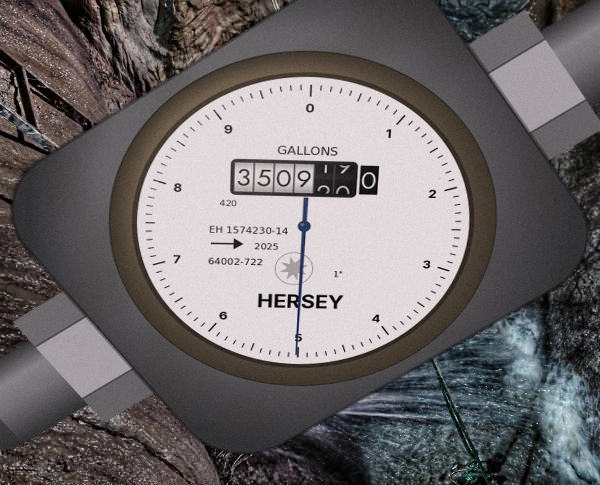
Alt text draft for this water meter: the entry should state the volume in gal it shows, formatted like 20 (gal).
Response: 3509195.0 (gal)
